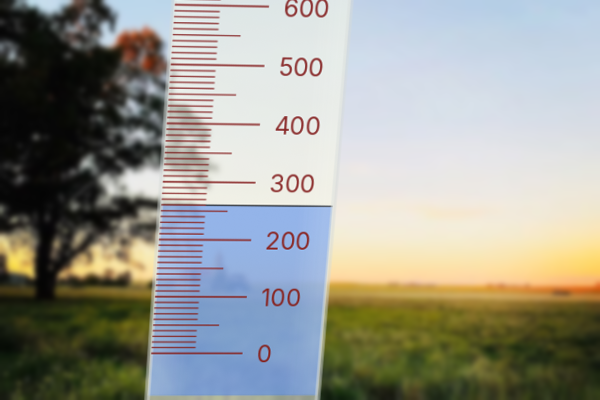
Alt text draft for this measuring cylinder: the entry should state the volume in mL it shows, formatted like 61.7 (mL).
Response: 260 (mL)
